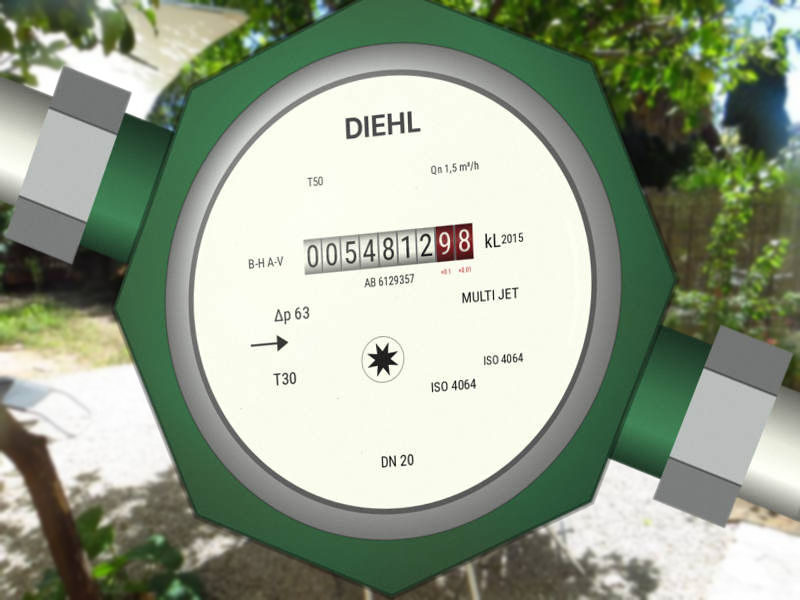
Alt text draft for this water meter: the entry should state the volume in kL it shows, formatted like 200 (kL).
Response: 54812.98 (kL)
